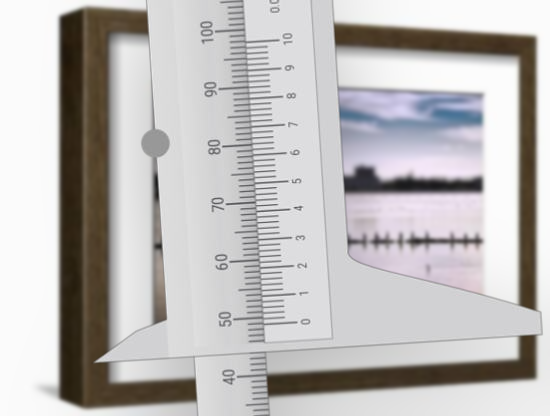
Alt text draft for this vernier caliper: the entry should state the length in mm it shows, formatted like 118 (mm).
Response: 48.8 (mm)
